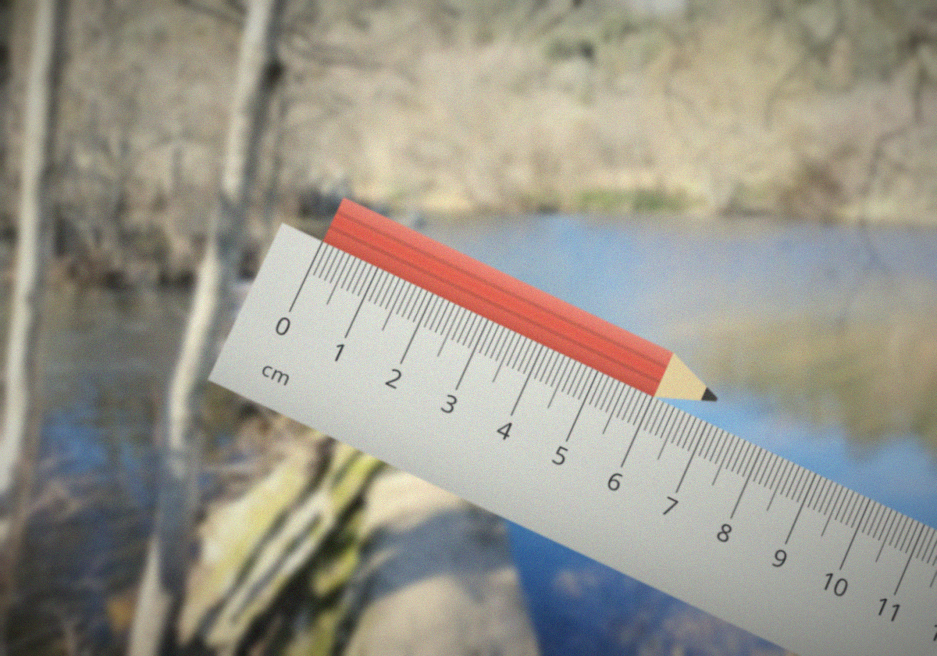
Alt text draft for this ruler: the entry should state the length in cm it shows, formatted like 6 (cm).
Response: 7 (cm)
